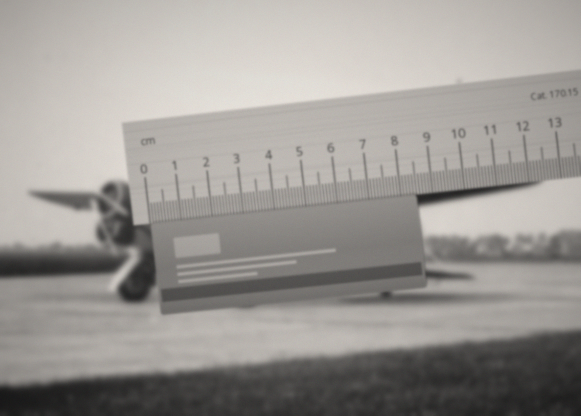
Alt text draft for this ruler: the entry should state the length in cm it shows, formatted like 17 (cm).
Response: 8.5 (cm)
